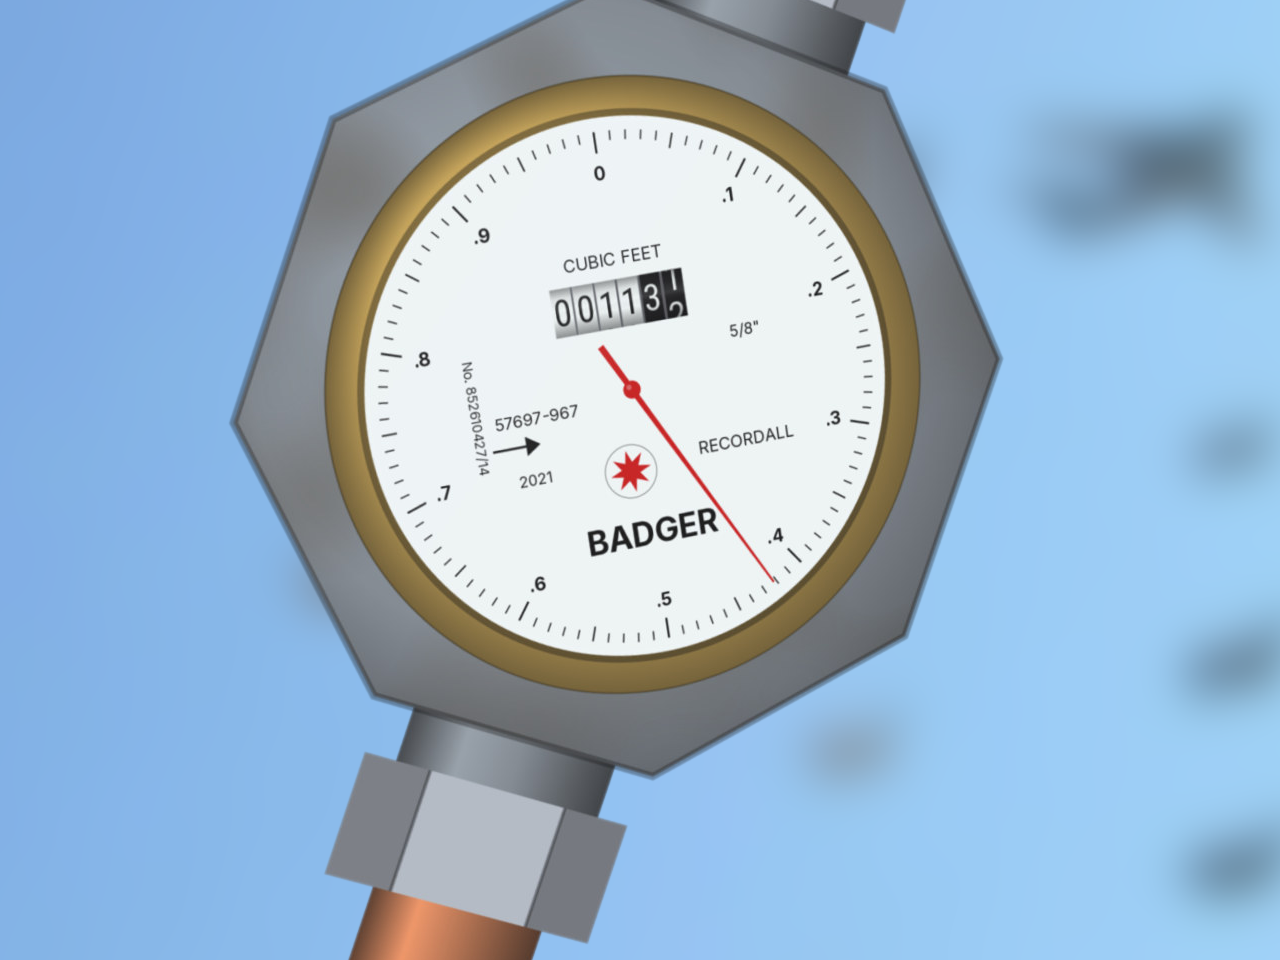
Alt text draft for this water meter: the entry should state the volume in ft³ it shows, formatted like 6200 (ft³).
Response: 1131.42 (ft³)
